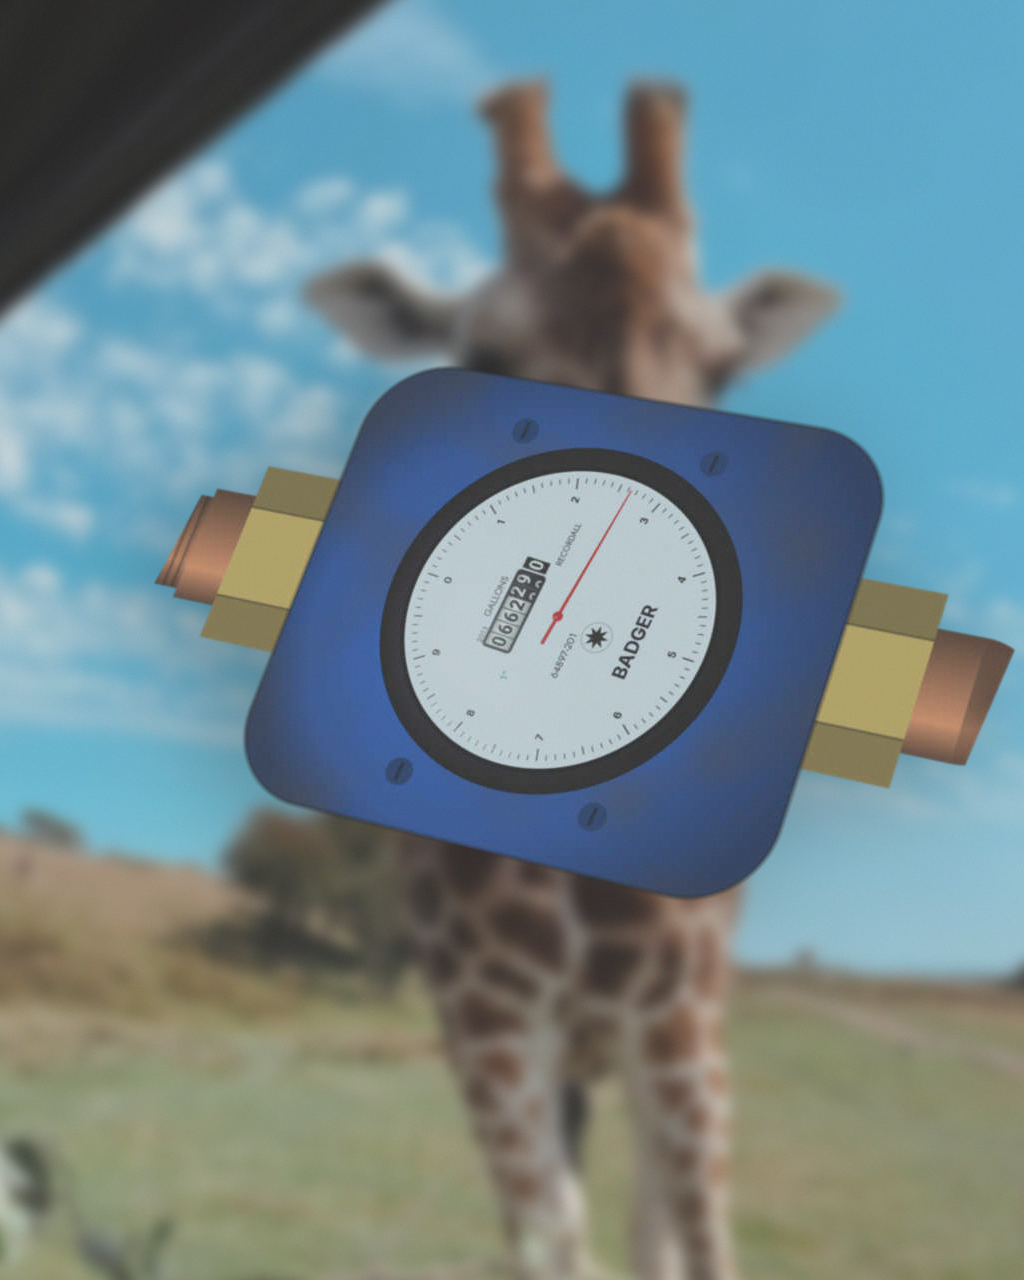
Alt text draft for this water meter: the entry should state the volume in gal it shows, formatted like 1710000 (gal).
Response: 662292.6 (gal)
